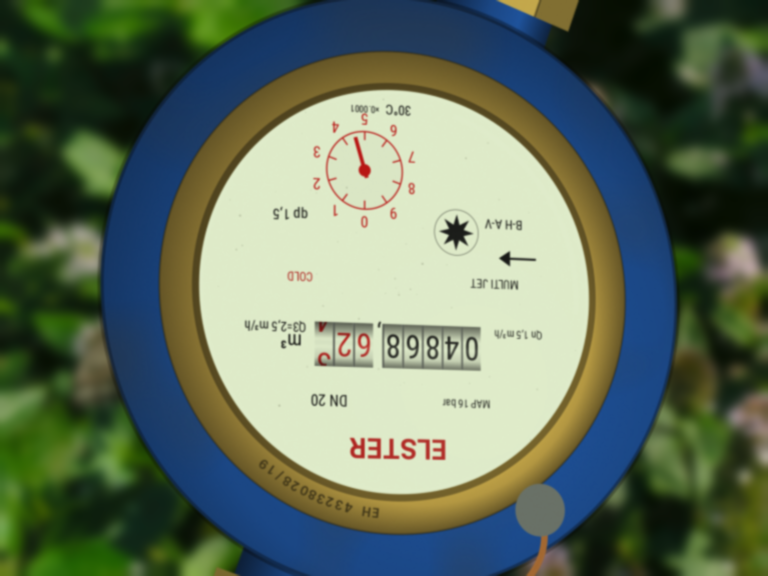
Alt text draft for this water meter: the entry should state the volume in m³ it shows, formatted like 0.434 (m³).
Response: 4868.6234 (m³)
